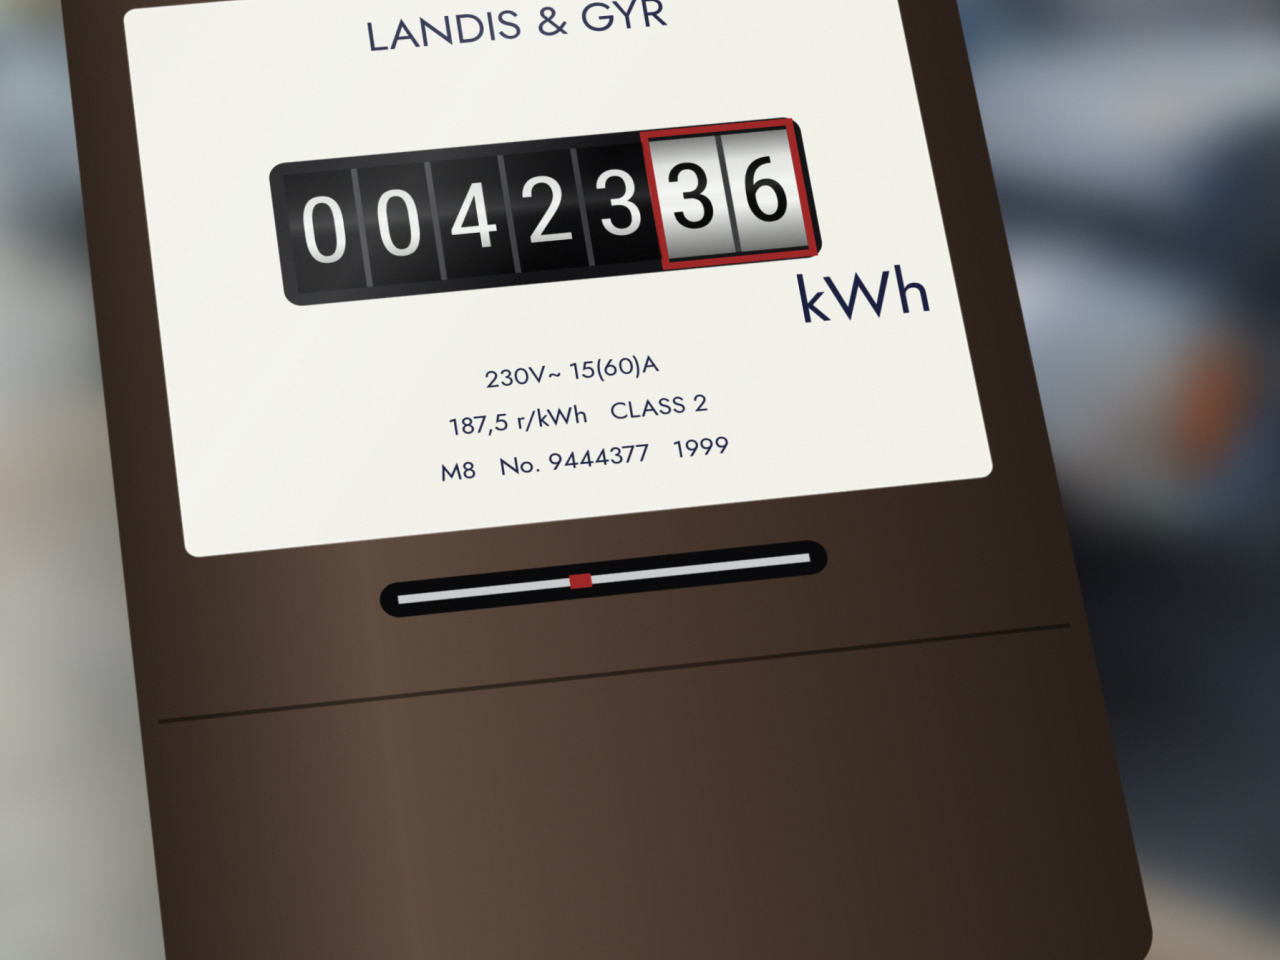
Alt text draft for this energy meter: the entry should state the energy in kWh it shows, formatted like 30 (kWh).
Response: 423.36 (kWh)
